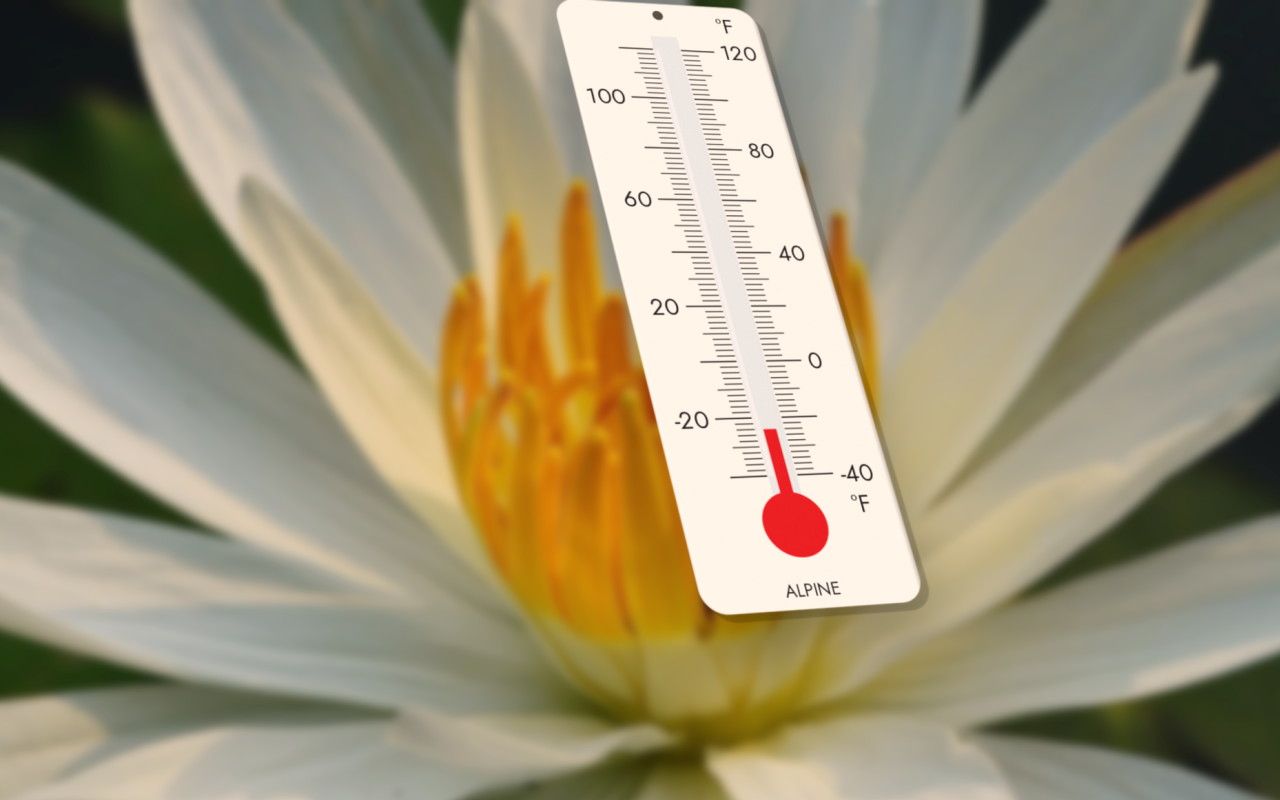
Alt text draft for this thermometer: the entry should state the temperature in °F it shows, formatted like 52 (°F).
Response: -24 (°F)
